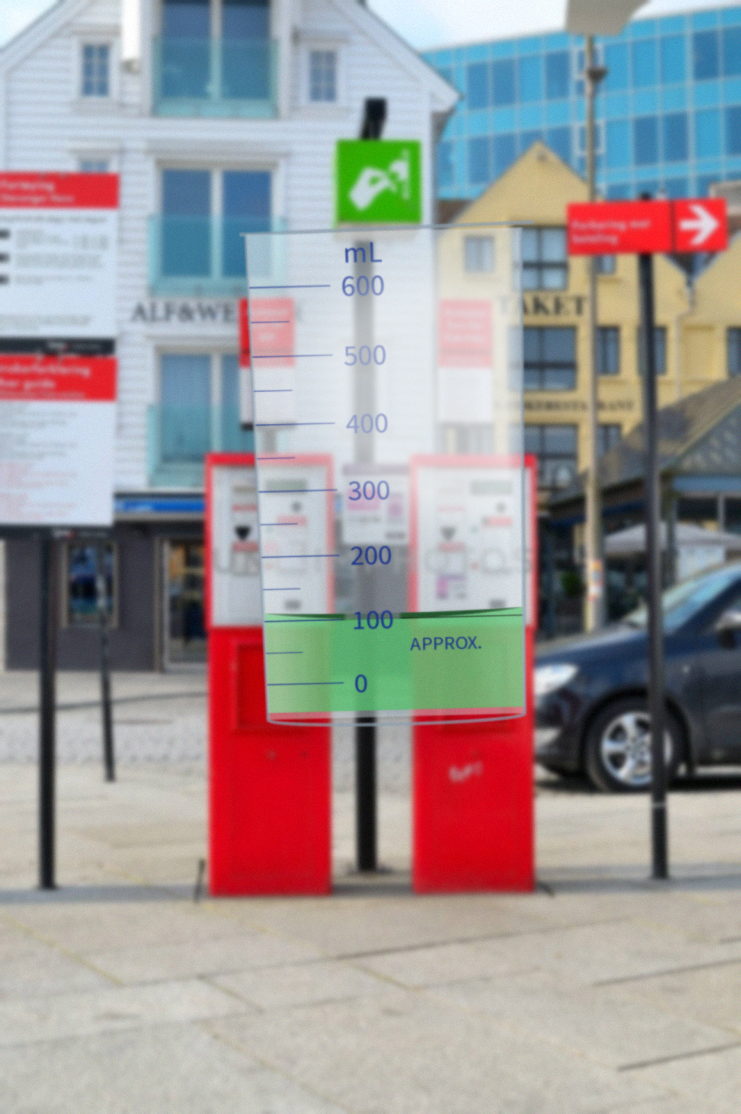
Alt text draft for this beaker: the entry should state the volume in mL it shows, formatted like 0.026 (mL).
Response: 100 (mL)
